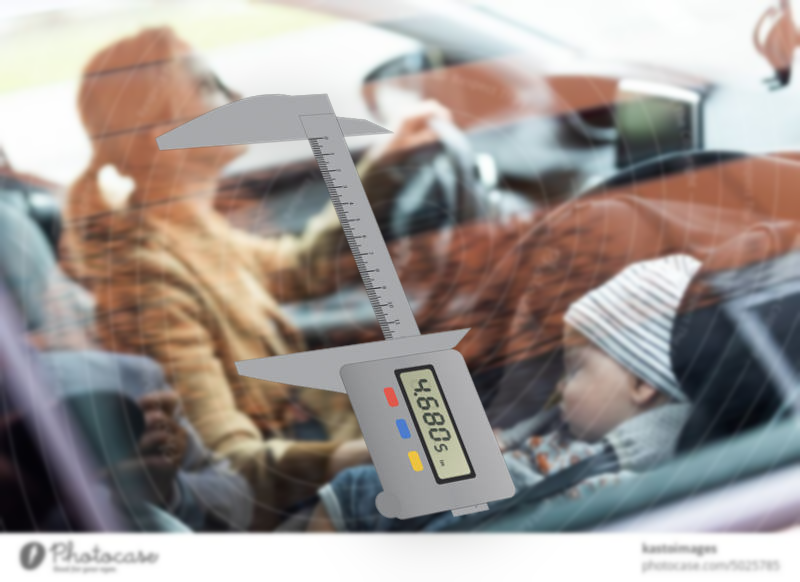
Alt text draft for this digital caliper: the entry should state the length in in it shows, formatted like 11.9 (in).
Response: 4.6805 (in)
